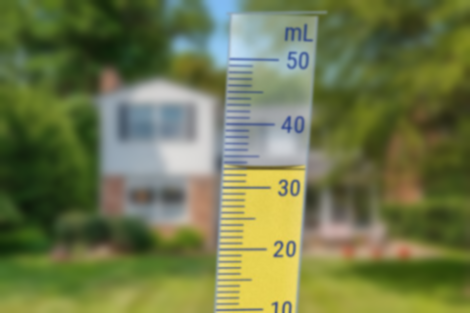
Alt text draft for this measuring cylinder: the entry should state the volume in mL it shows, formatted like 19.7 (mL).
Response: 33 (mL)
